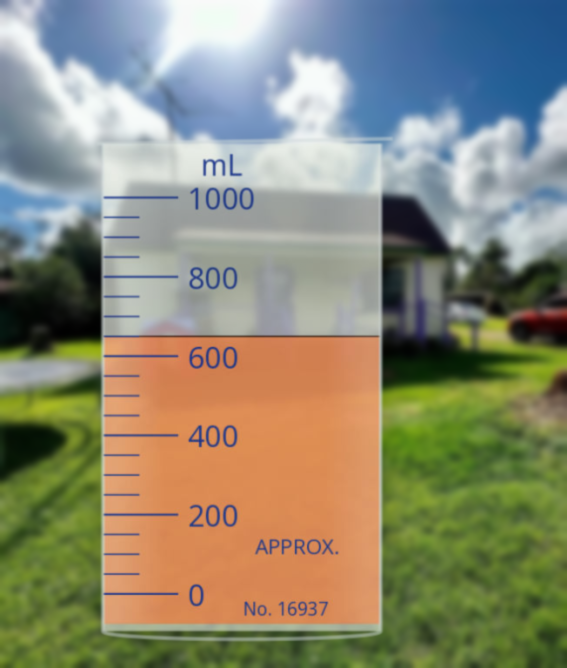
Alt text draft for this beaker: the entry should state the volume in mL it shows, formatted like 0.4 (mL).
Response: 650 (mL)
